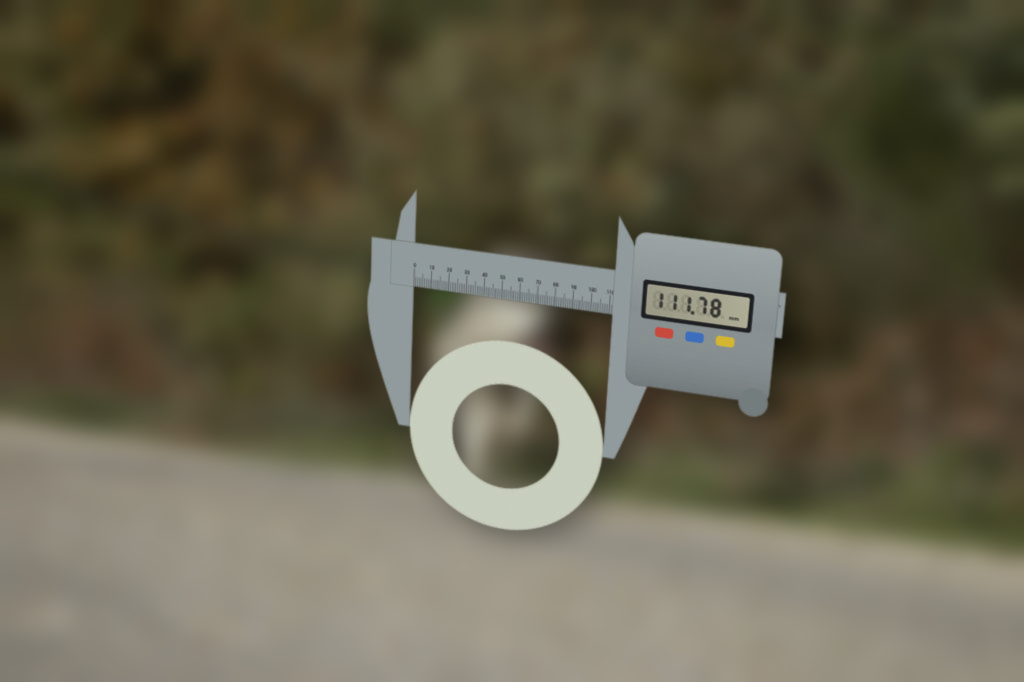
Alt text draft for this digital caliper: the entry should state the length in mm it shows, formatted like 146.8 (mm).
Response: 111.78 (mm)
